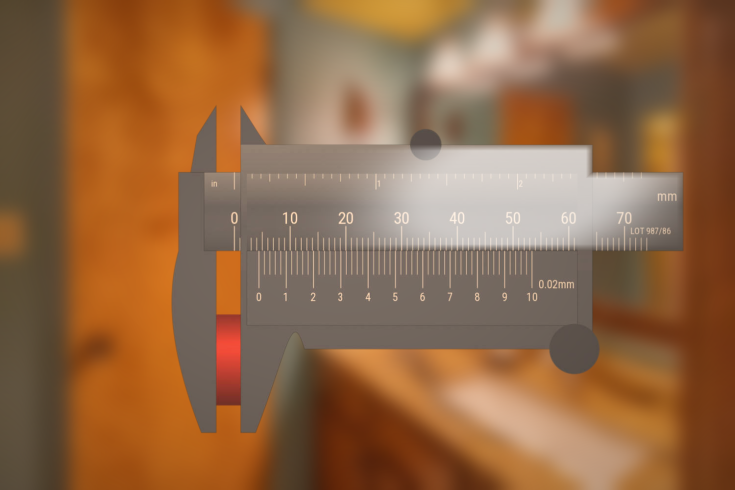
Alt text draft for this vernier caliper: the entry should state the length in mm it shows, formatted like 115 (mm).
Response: 4.4 (mm)
